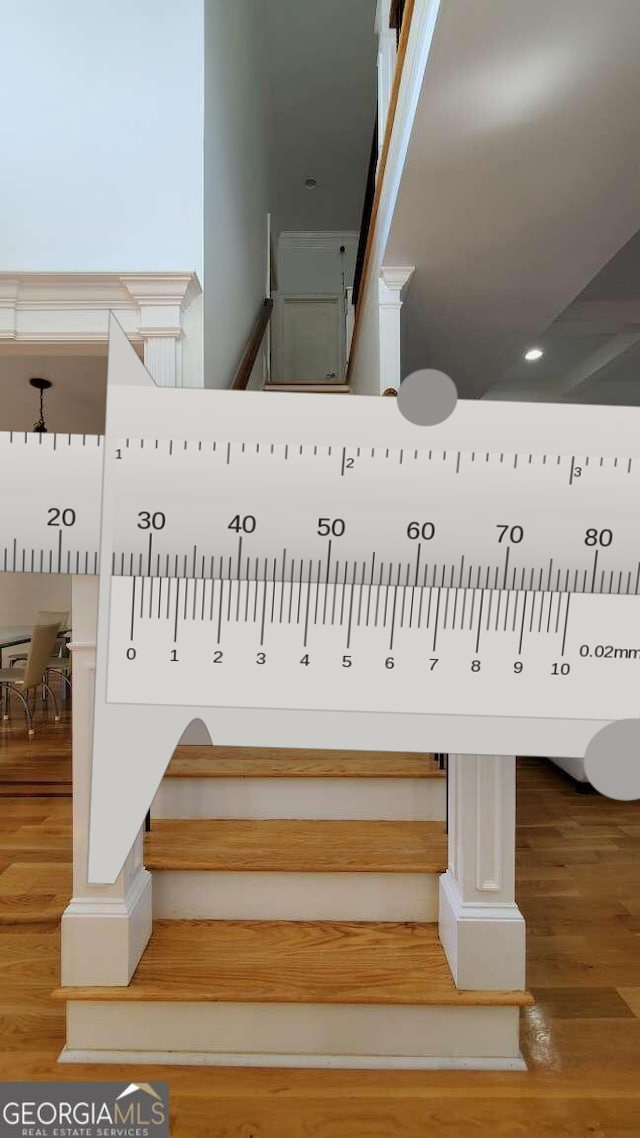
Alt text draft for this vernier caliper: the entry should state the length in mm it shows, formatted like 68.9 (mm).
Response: 28.4 (mm)
